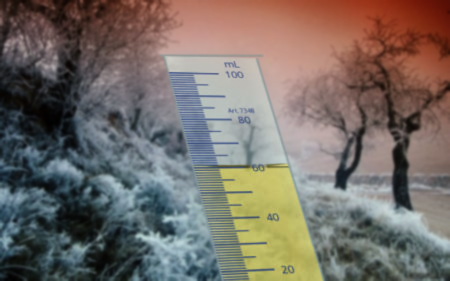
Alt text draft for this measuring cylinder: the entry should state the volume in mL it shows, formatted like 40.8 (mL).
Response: 60 (mL)
